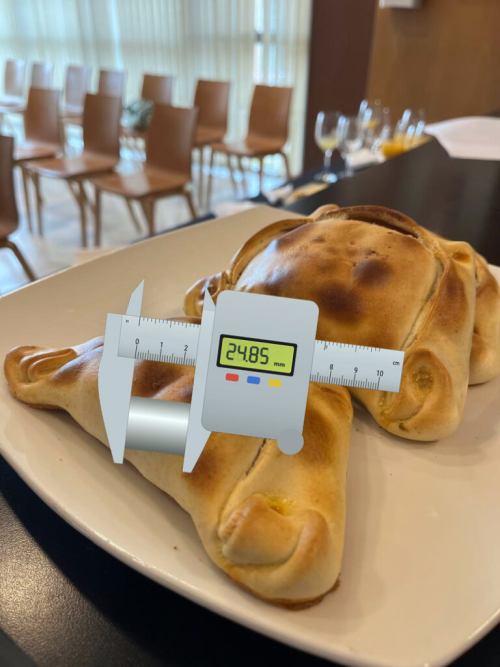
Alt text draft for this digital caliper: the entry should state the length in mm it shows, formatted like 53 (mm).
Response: 24.85 (mm)
